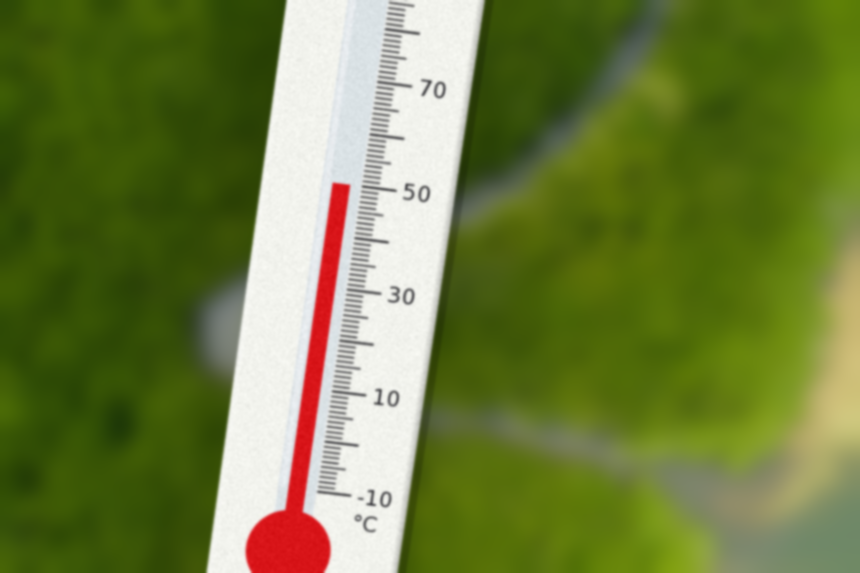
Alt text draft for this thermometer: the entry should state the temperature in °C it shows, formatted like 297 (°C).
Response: 50 (°C)
